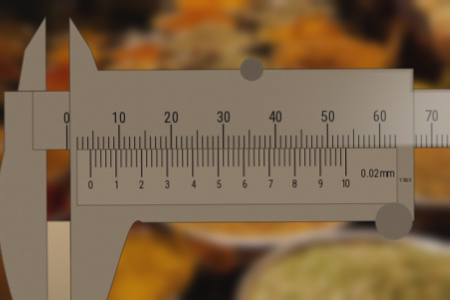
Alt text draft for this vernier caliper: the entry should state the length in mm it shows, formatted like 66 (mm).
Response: 4.5 (mm)
